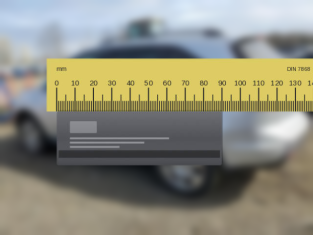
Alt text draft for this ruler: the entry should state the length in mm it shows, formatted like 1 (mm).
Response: 90 (mm)
